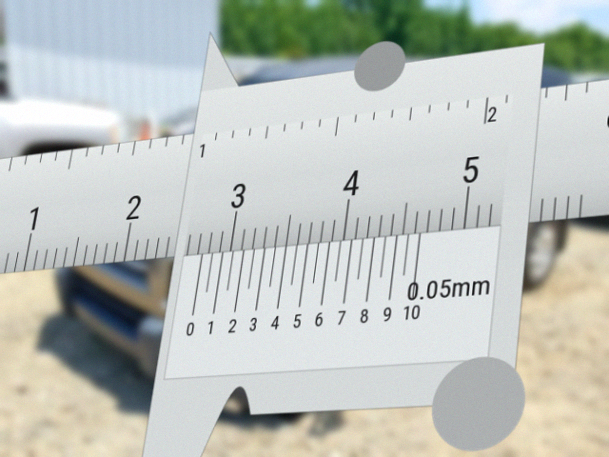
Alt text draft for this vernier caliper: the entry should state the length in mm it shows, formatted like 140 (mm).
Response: 27.4 (mm)
